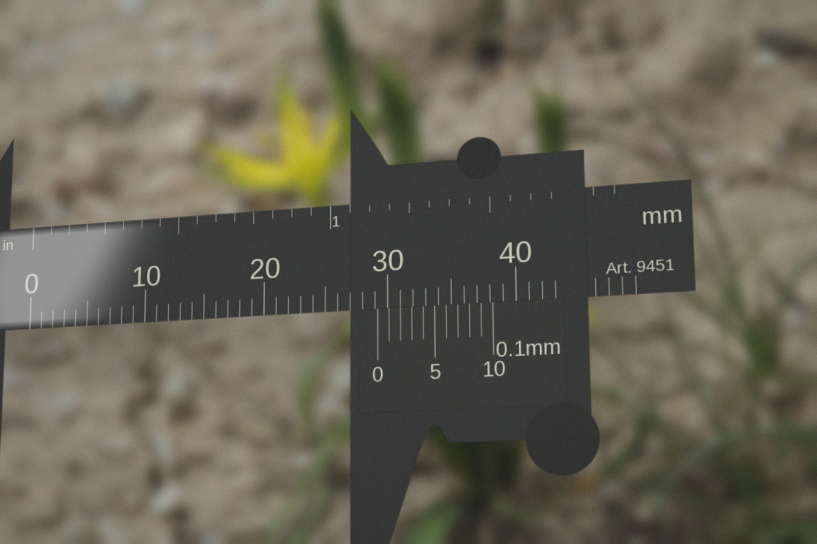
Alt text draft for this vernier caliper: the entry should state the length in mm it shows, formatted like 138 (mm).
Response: 29.2 (mm)
